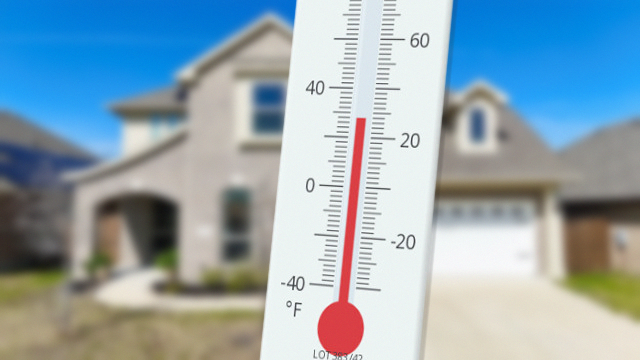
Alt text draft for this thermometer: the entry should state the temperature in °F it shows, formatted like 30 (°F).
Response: 28 (°F)
